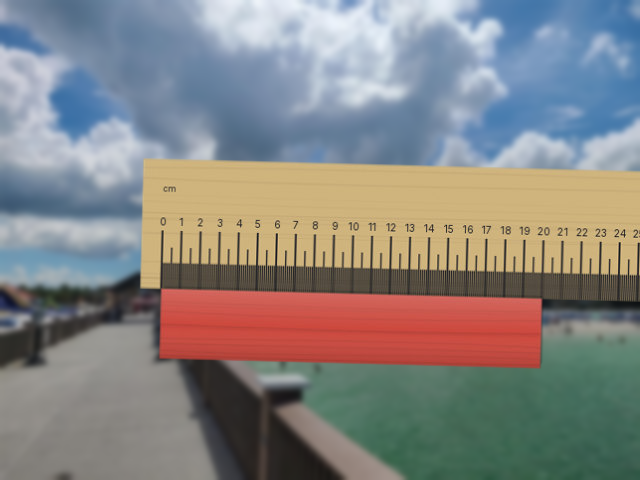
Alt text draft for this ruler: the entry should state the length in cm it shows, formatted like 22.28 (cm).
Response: 20 (cm)
